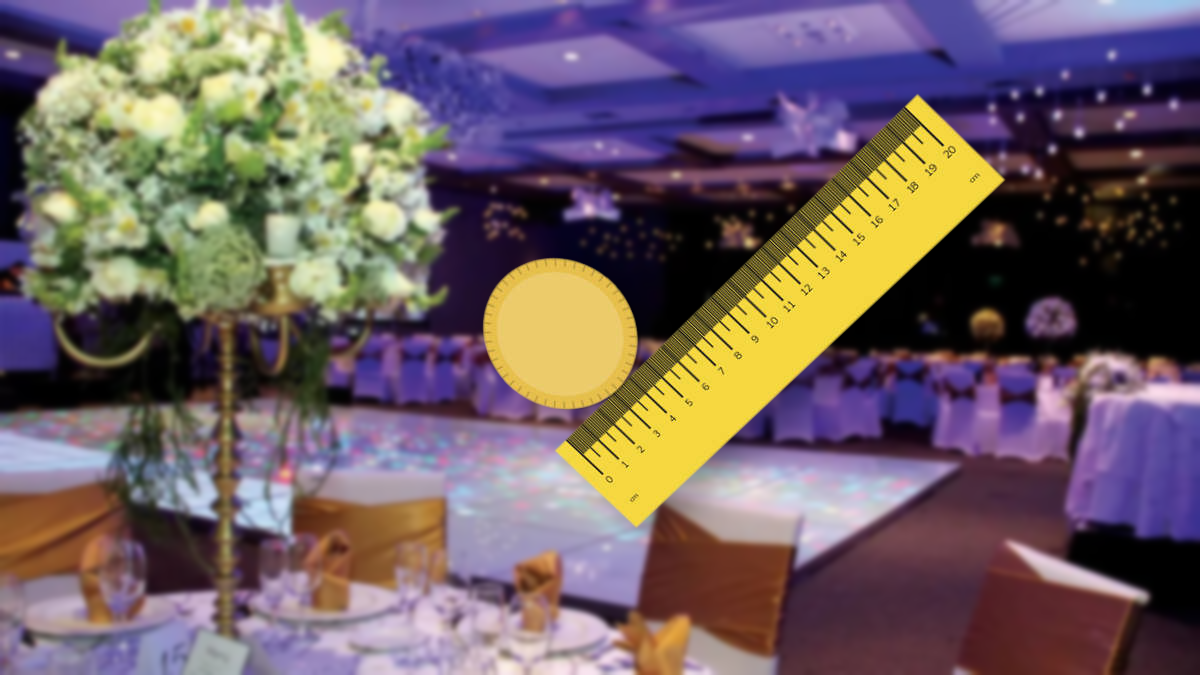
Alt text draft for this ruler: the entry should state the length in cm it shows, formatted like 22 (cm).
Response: 6.5 (cm)
